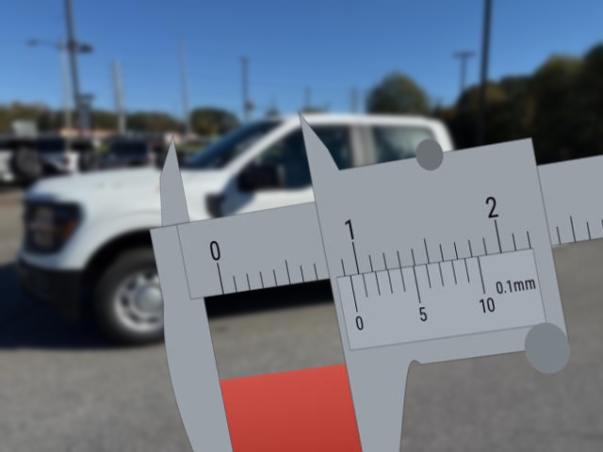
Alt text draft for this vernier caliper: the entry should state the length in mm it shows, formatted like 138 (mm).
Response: 9.4 (mm)
